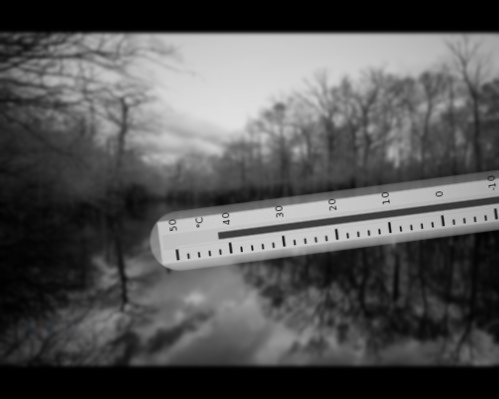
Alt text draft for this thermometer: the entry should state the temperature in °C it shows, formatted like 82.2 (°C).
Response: 42 (°C)
